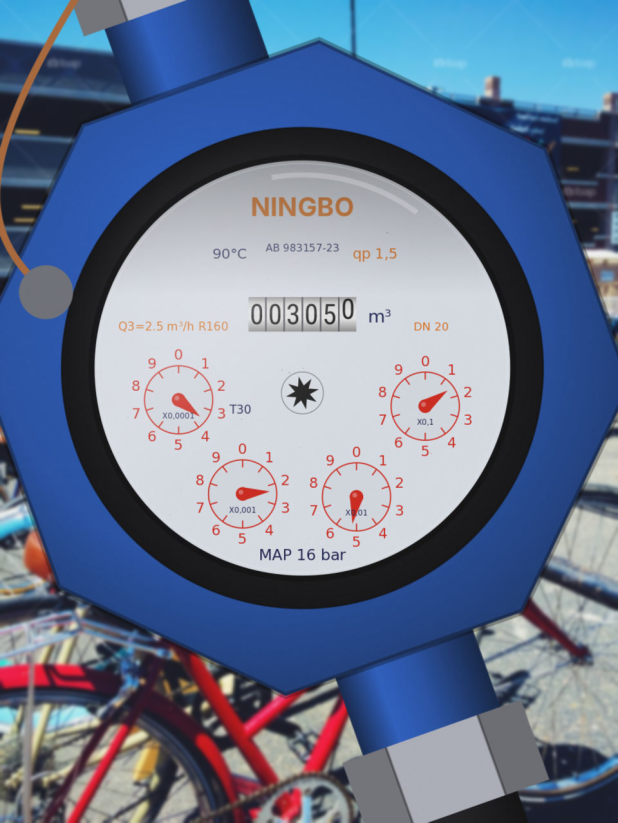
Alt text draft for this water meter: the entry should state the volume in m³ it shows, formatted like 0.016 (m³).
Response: 3050.1523 (m³)
